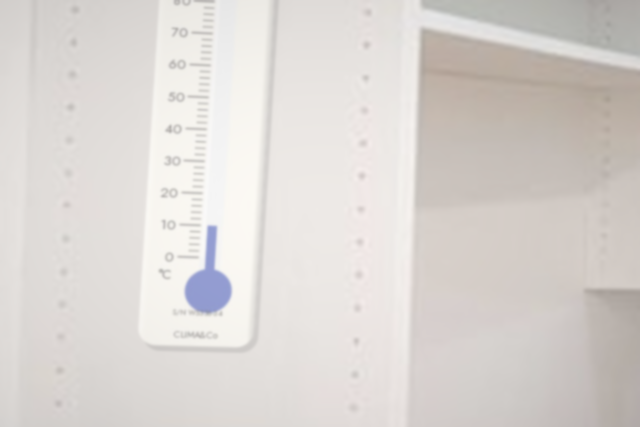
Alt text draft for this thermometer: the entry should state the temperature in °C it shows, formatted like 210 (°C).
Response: 10 (°C)
